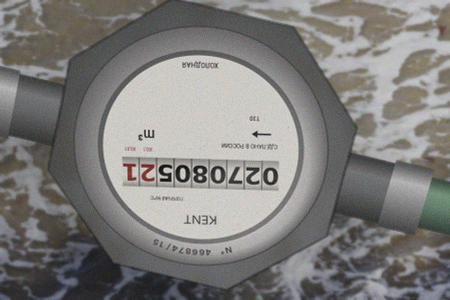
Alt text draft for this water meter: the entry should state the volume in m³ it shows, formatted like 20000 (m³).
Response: 270805.21 (m³)
